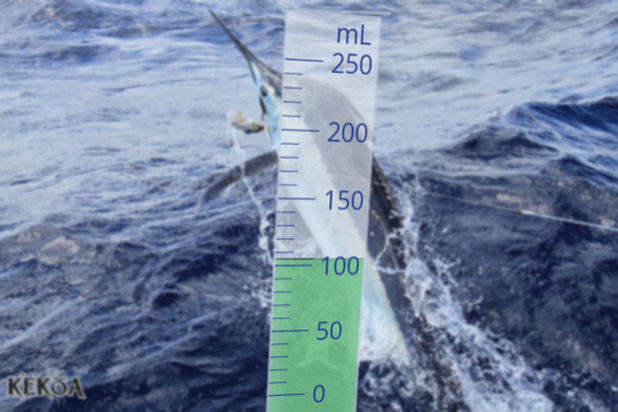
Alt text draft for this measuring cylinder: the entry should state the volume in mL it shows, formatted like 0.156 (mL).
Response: 105 (mL)
